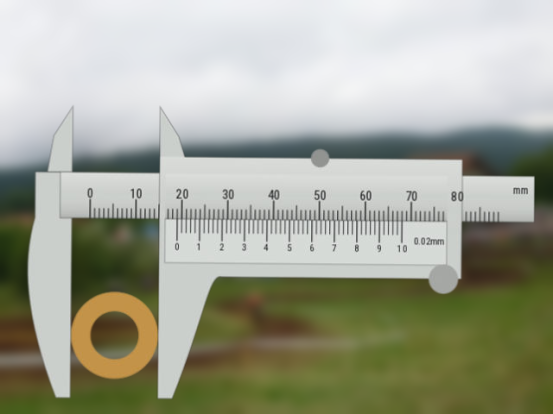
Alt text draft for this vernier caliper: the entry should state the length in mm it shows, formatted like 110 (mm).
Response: 19.0 (mm)
